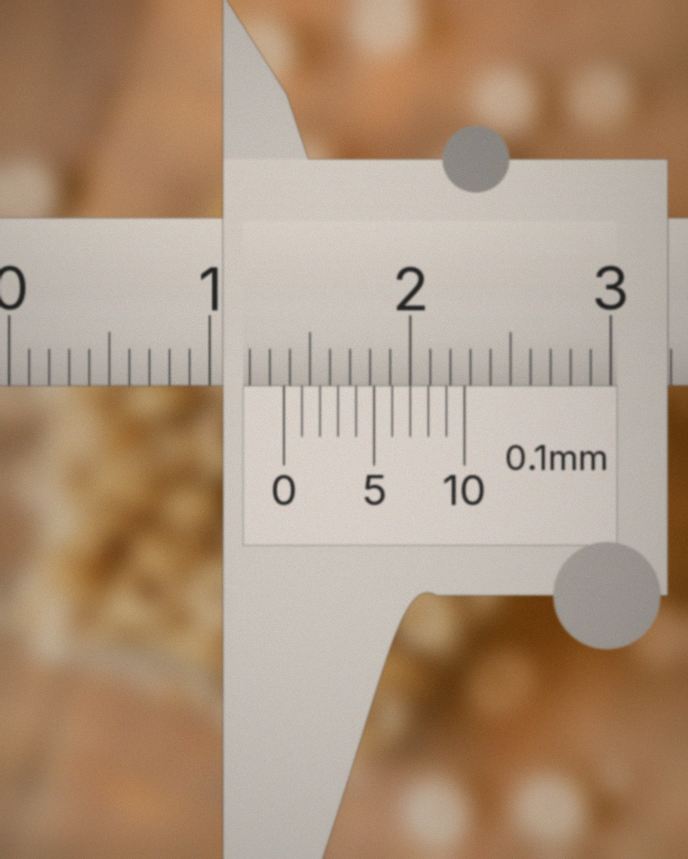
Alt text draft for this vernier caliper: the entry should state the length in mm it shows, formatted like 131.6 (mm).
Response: 13.7 (mm)
